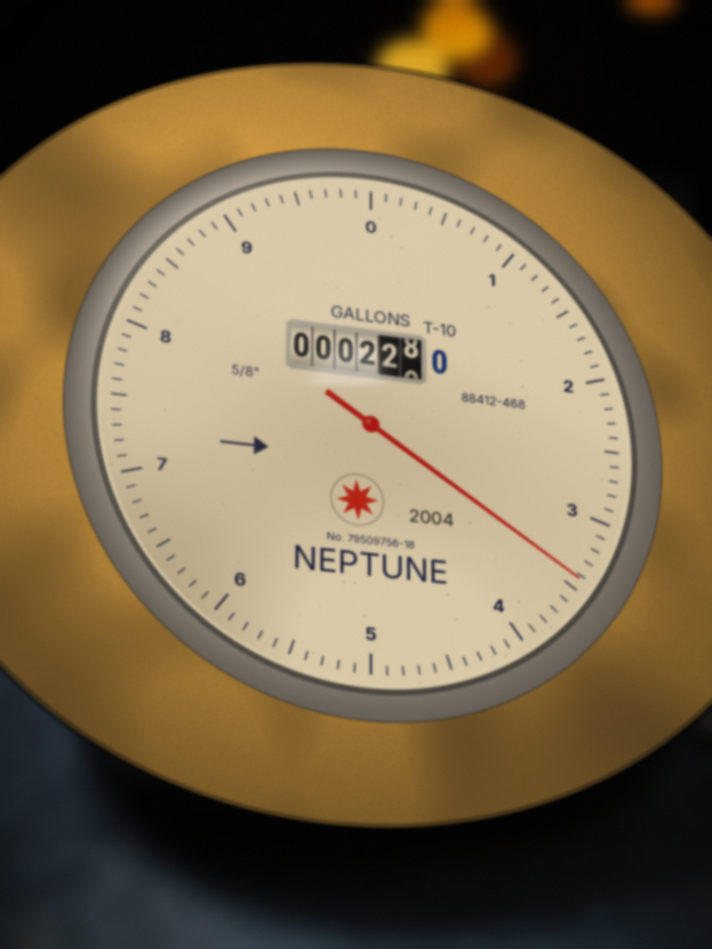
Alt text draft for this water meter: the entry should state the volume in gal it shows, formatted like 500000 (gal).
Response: 2283.4 (gal)
